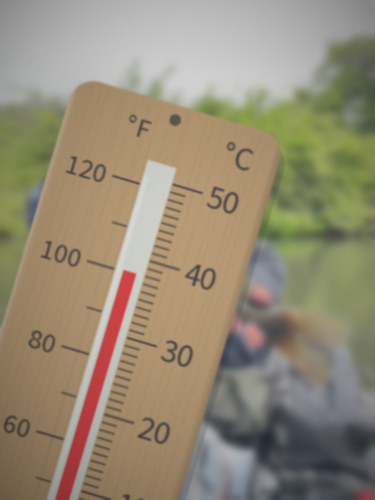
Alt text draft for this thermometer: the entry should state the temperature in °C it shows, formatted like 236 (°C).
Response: 38 (°C)
